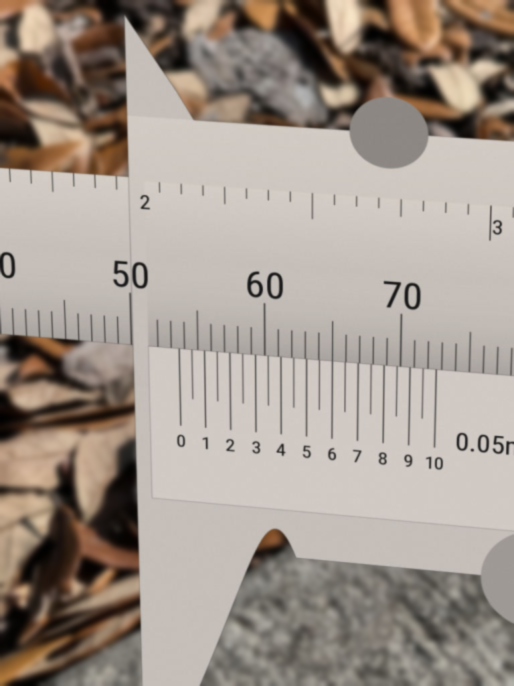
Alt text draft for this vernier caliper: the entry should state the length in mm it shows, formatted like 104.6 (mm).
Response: 53.6 (mm)
